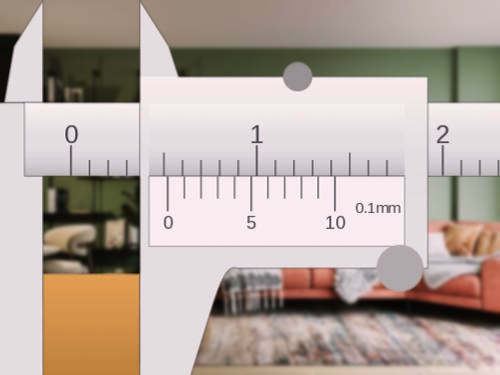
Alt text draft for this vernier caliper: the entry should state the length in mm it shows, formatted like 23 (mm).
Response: 5.2 (mm)
